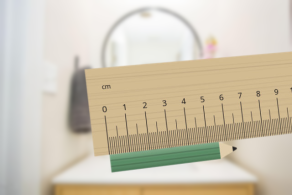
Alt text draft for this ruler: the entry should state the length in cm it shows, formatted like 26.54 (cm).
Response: 6.5 (cm)
